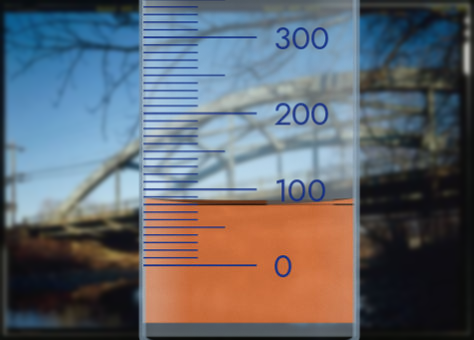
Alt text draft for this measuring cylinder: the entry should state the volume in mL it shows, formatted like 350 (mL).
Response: 80 (mL)
